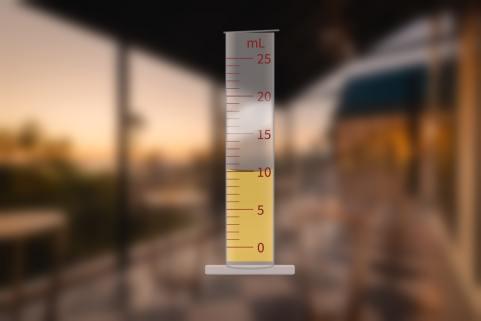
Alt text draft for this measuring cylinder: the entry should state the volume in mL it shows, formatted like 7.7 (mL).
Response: 10 (mL)
